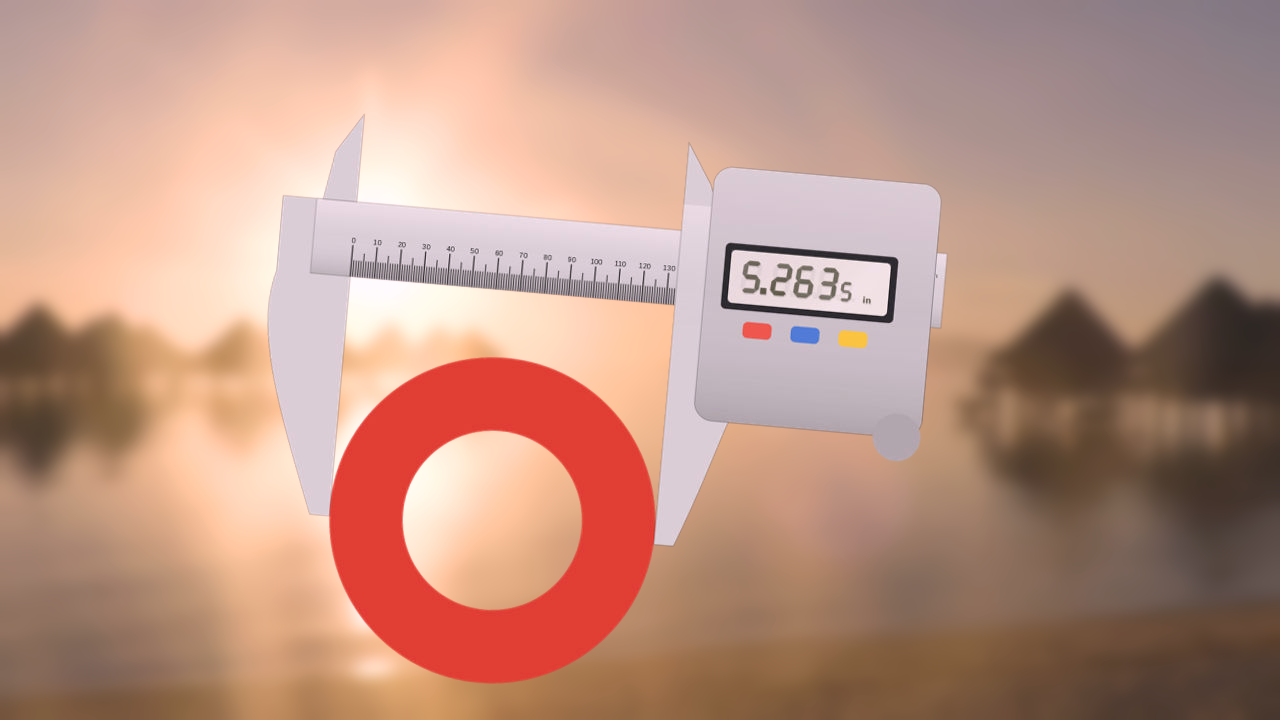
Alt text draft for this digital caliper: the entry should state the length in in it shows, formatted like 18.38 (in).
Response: 5.2635 (in)
